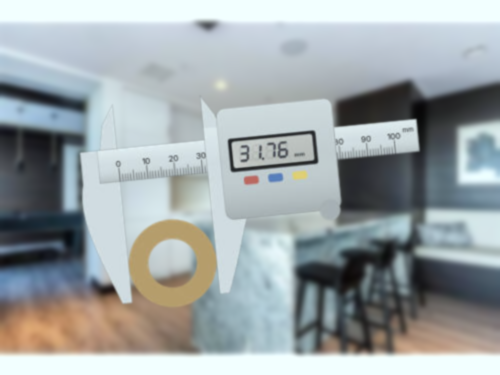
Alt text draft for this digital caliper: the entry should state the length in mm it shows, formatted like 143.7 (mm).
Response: 31.76 (mm)
